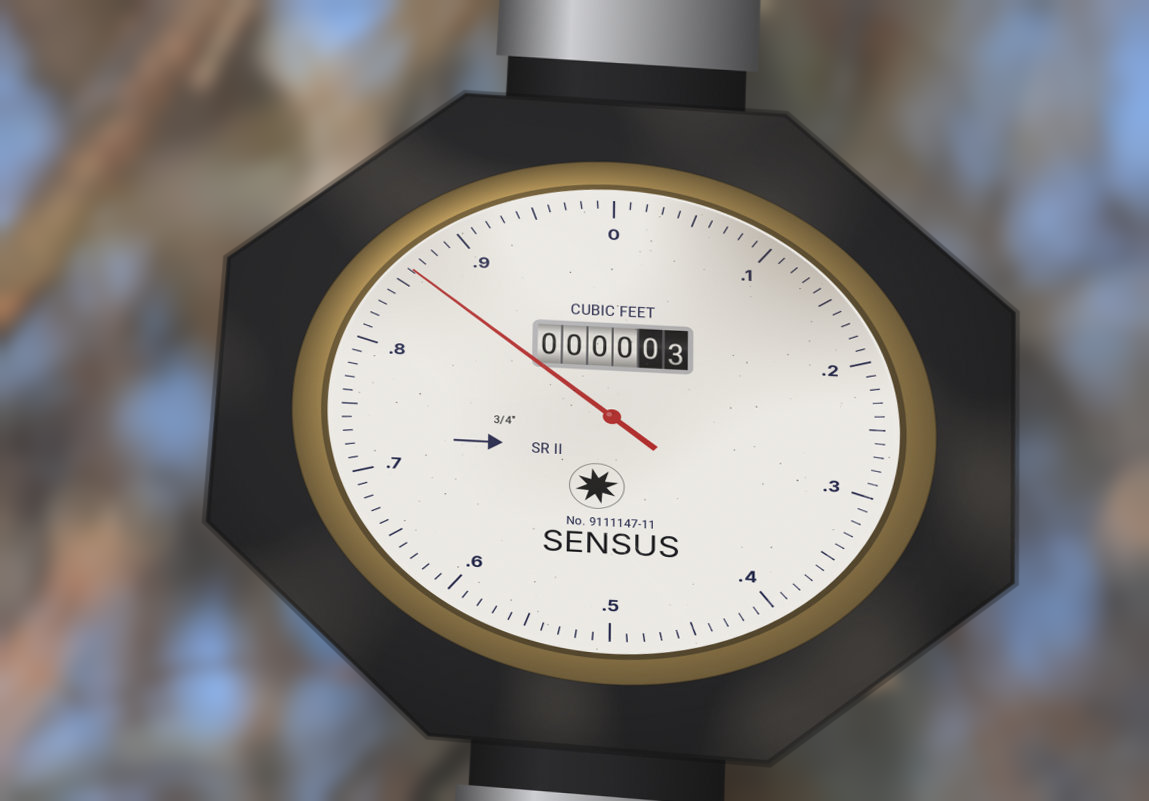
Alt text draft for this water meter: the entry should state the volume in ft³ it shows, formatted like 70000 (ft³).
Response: 2.86 (ft³)
